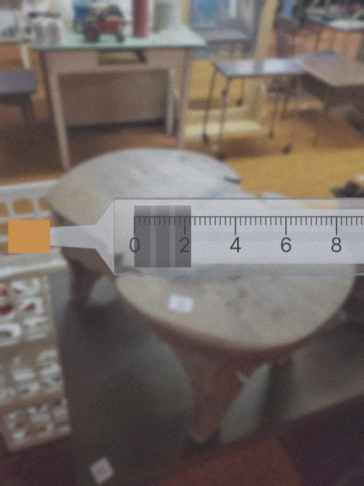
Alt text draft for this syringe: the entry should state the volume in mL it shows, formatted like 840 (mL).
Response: 0 (mL)
